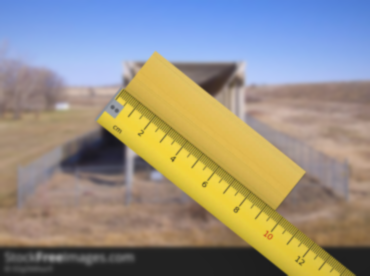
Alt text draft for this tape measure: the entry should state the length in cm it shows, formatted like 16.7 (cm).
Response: 9.5 (cm)
